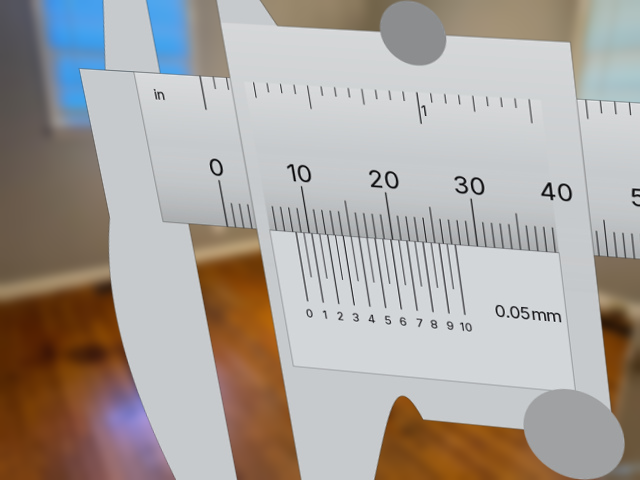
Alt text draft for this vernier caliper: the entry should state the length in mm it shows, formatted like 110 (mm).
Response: 8.4 (mm)
